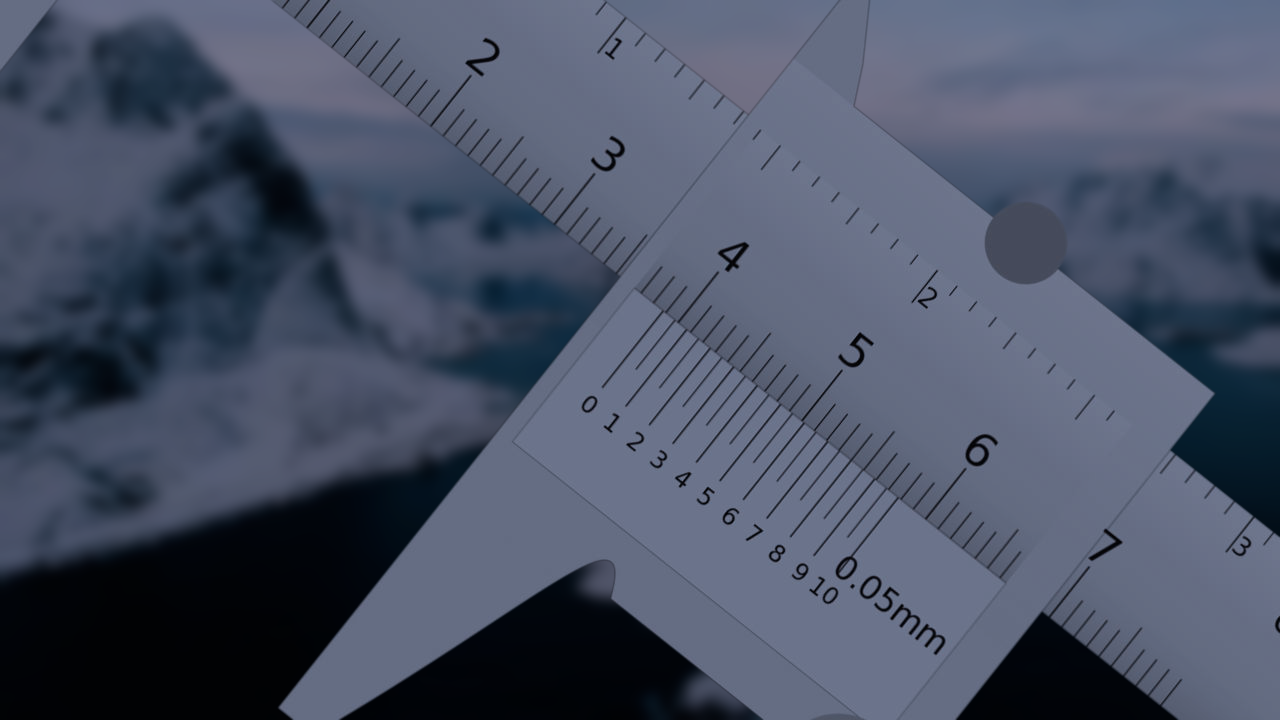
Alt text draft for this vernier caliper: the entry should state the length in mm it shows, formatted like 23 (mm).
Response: 38.8 (mm)
